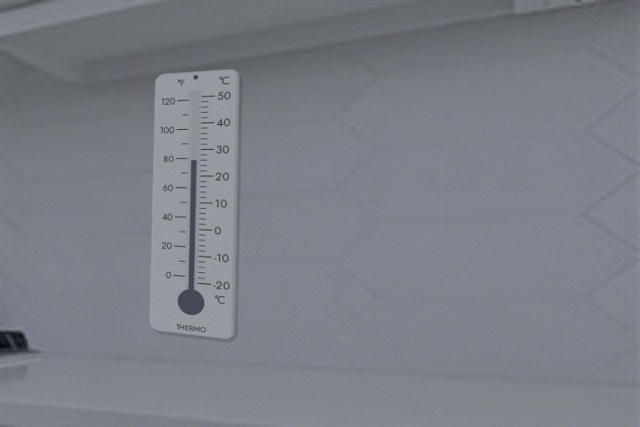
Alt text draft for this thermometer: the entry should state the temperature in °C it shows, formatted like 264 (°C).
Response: 26 (°C)
